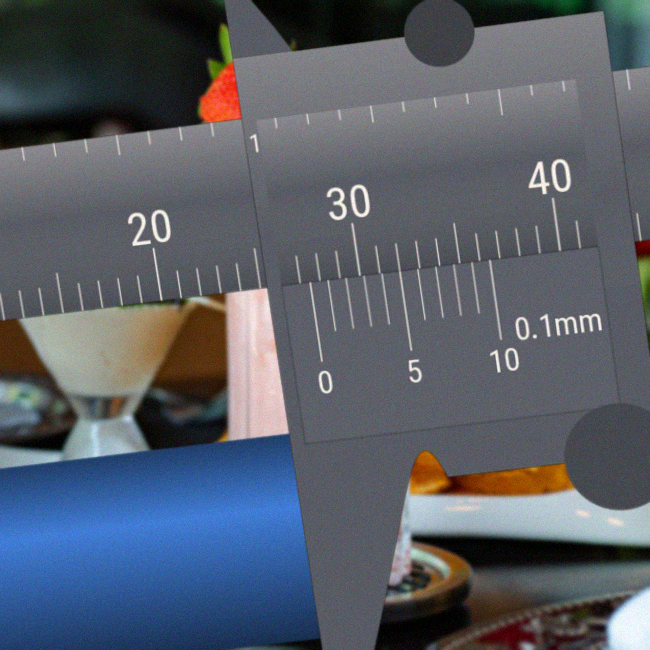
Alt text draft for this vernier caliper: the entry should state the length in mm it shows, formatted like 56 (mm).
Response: 27.5 (mm)
